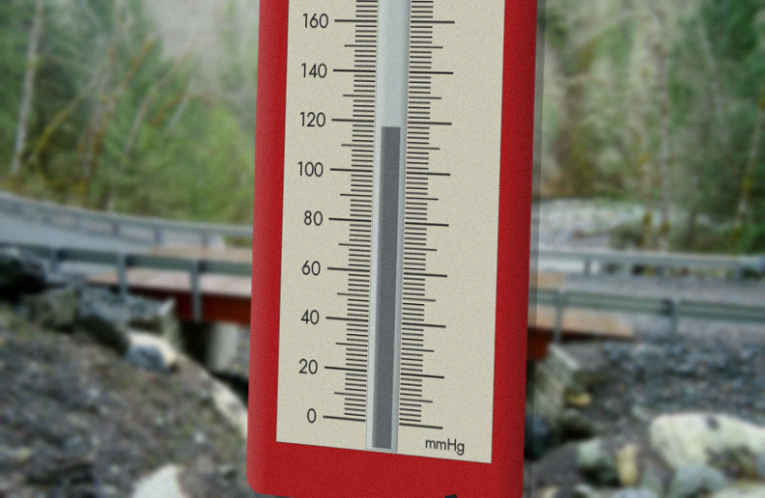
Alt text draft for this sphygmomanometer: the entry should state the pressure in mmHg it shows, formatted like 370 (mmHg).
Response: 118 (mmHg)
